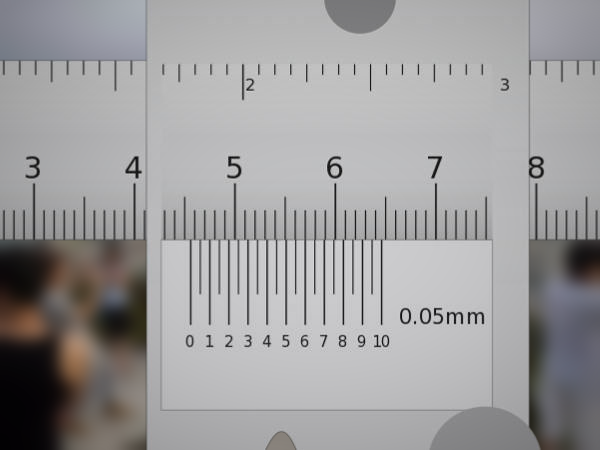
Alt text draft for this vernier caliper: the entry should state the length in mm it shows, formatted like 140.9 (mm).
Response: 45.6 (mm)
